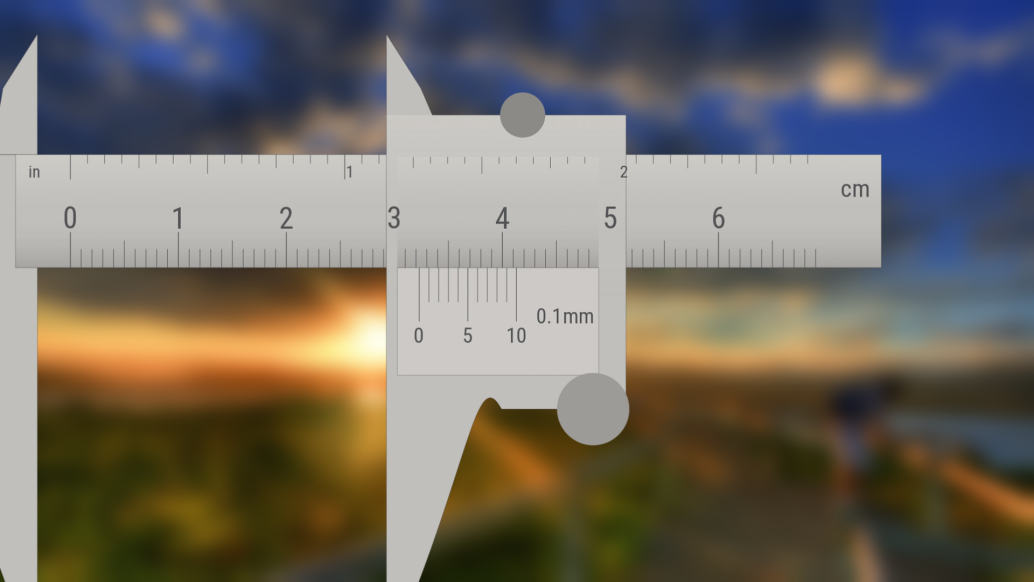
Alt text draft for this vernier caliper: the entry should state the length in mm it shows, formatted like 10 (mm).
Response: 32.3 (mm)
